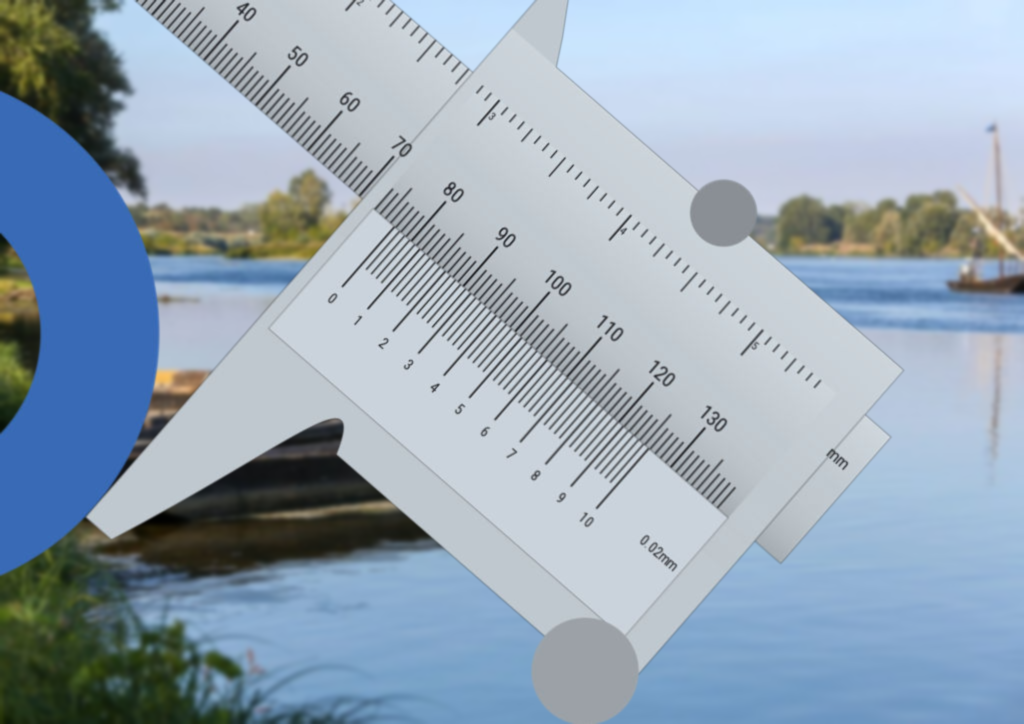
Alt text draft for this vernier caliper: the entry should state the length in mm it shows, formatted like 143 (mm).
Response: 76.8 (mm)
